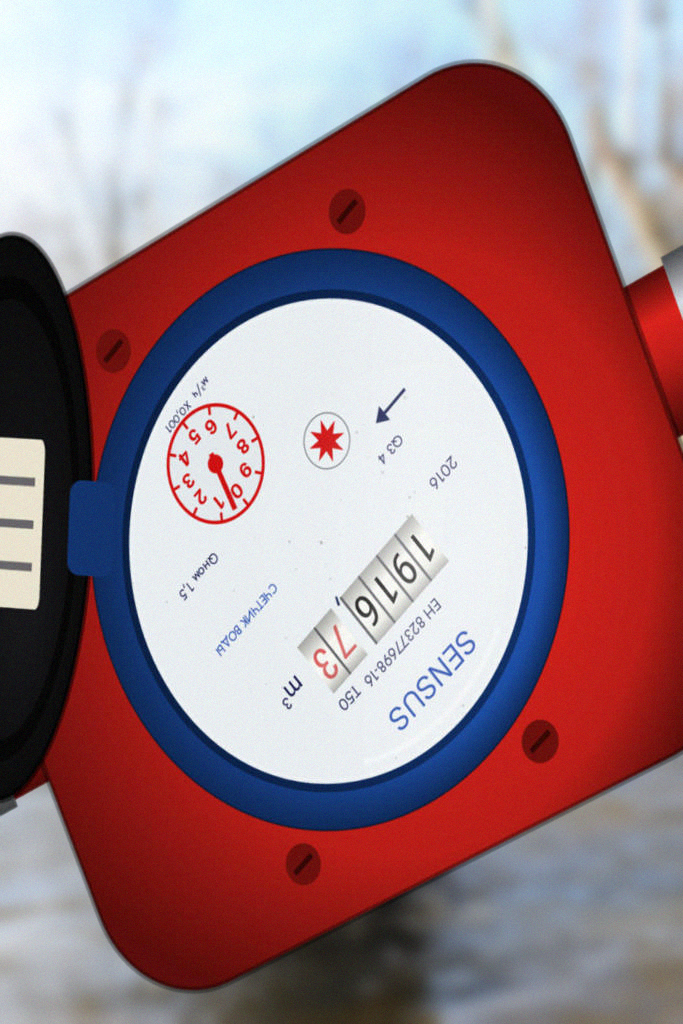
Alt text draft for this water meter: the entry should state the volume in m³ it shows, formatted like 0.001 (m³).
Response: 1916.730 (m³)
